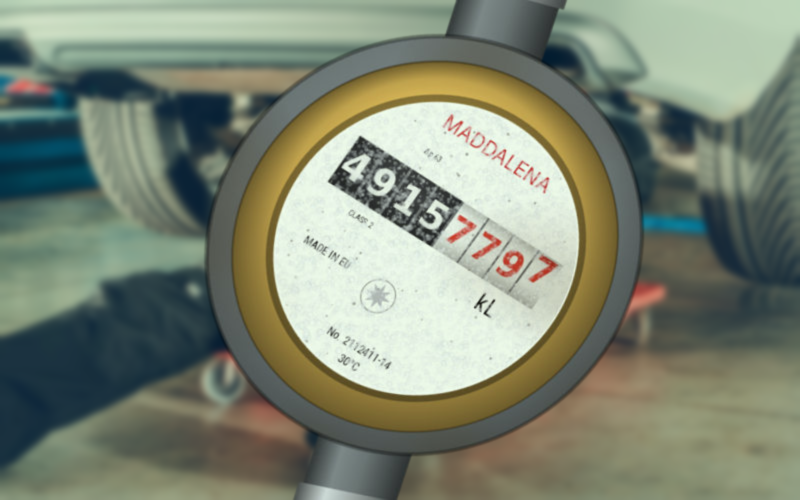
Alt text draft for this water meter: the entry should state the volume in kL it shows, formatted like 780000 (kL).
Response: 4915.7797 (kL)
